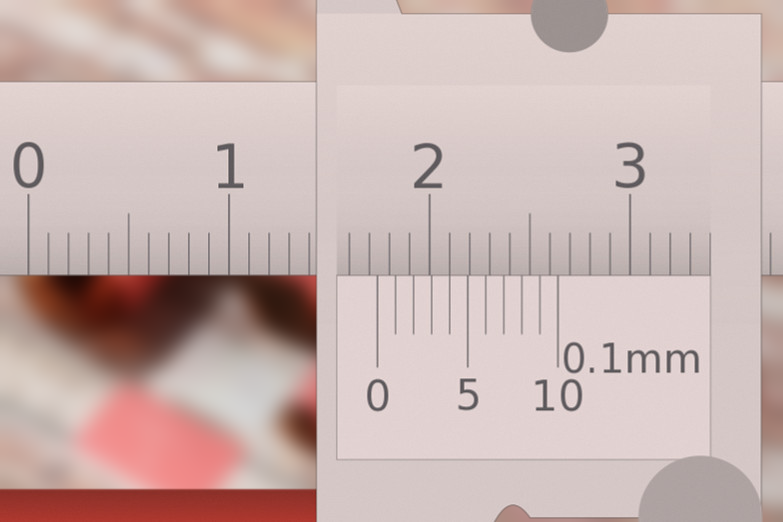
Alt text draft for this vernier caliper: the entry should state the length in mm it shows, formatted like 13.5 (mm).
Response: 17.4 (mm)
